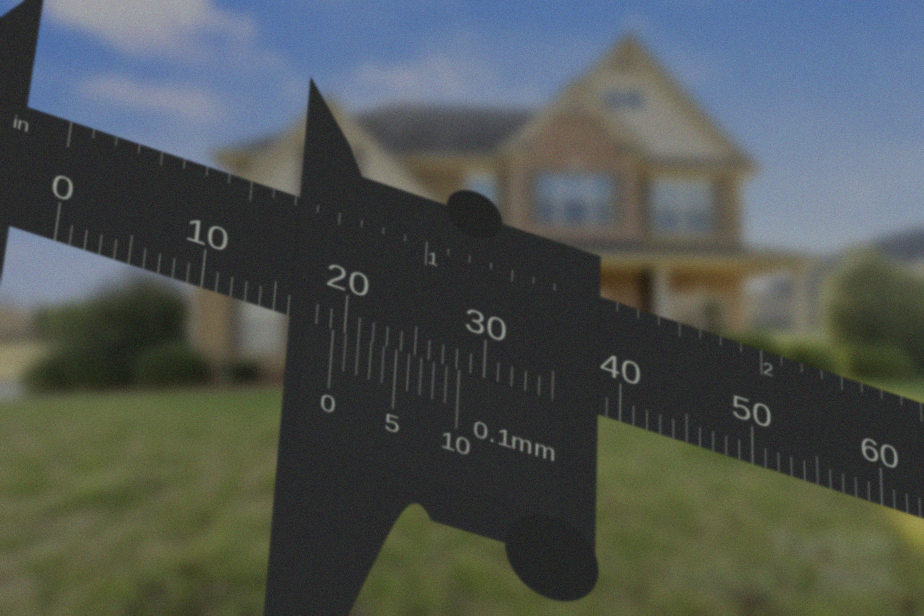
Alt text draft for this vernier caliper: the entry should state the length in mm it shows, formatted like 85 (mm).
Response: 19.2 (mm)
